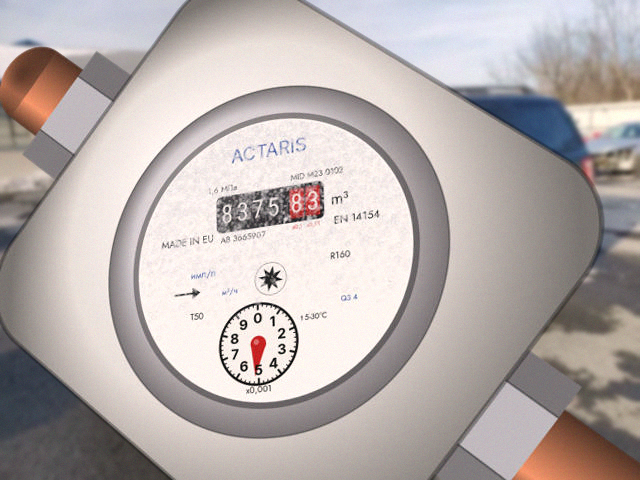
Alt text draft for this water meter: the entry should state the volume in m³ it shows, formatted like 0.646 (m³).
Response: 8375.835 (m³)
